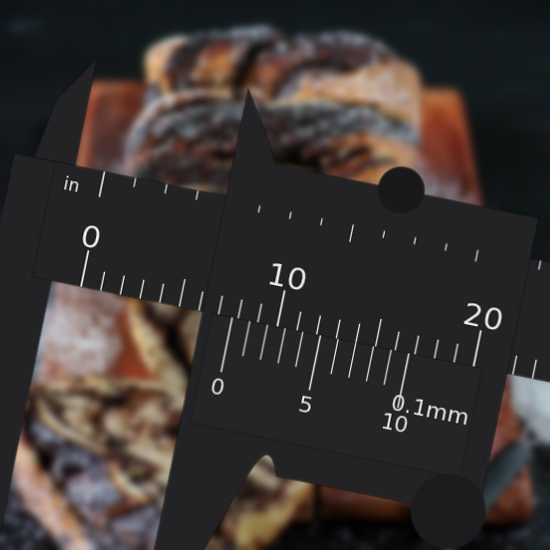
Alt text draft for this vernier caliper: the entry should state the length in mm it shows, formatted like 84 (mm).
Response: 7.7 (mm)
